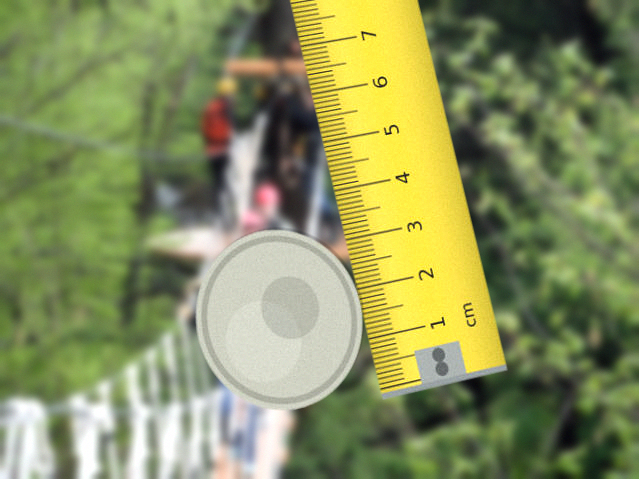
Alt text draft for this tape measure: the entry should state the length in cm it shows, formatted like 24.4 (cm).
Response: 3.5 (cm)
